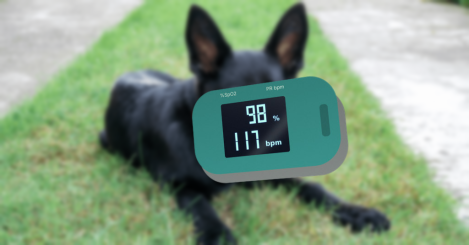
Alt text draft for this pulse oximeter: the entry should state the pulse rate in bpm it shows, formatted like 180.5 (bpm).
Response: 117 (bpm)
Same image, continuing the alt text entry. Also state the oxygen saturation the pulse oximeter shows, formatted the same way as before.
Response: 98 (%)
